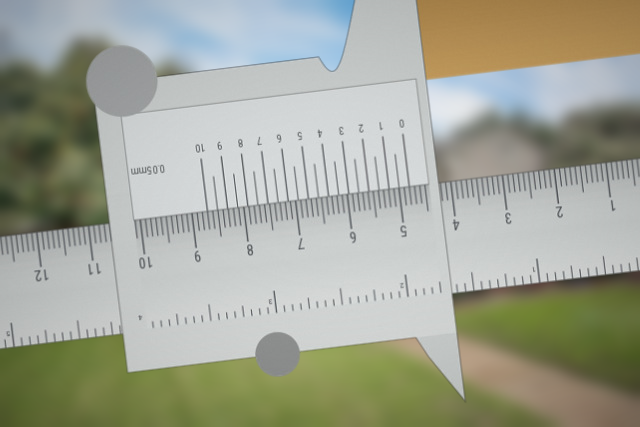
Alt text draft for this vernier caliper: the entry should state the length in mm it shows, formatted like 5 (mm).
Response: 48.0 (mm)
